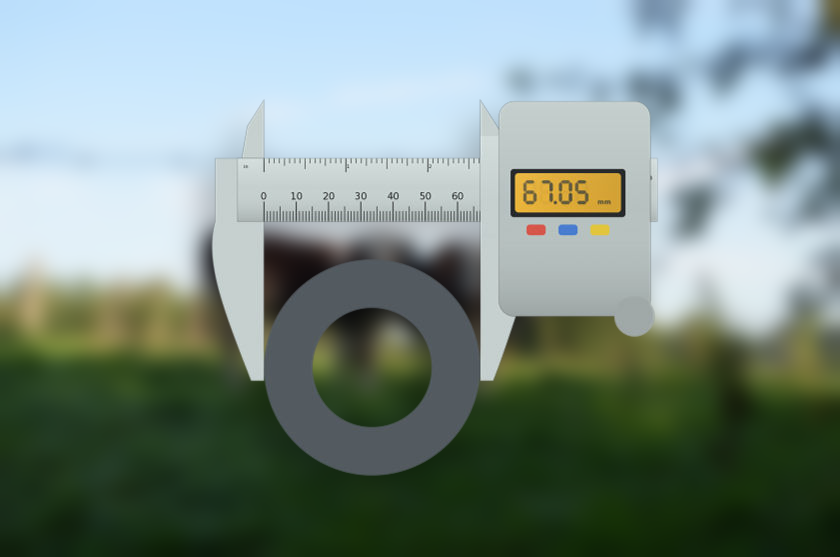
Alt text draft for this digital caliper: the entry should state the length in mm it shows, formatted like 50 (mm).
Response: 67.05 (mm)
